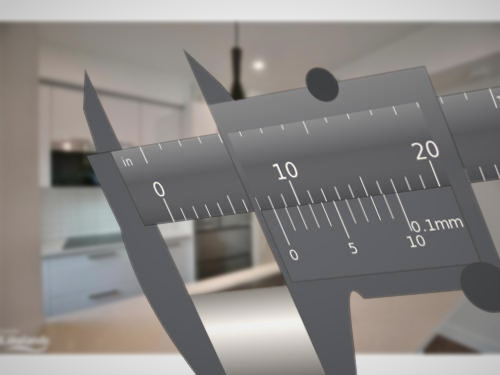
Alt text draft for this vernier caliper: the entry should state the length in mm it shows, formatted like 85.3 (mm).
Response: 8.0 (mm)
